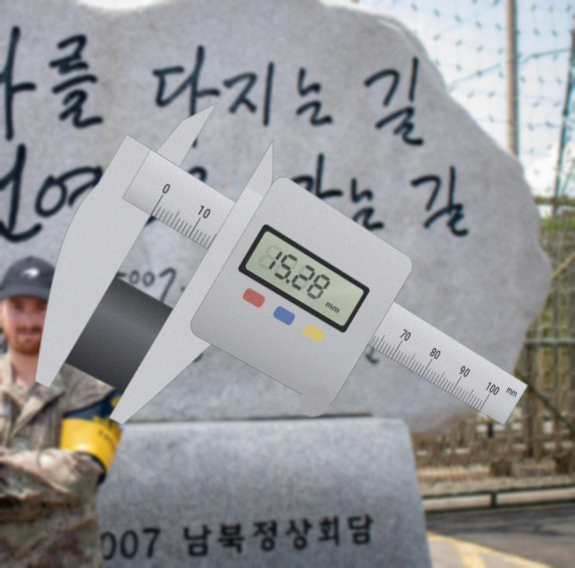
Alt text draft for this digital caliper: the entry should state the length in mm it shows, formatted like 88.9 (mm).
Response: 15.28 (mm)
